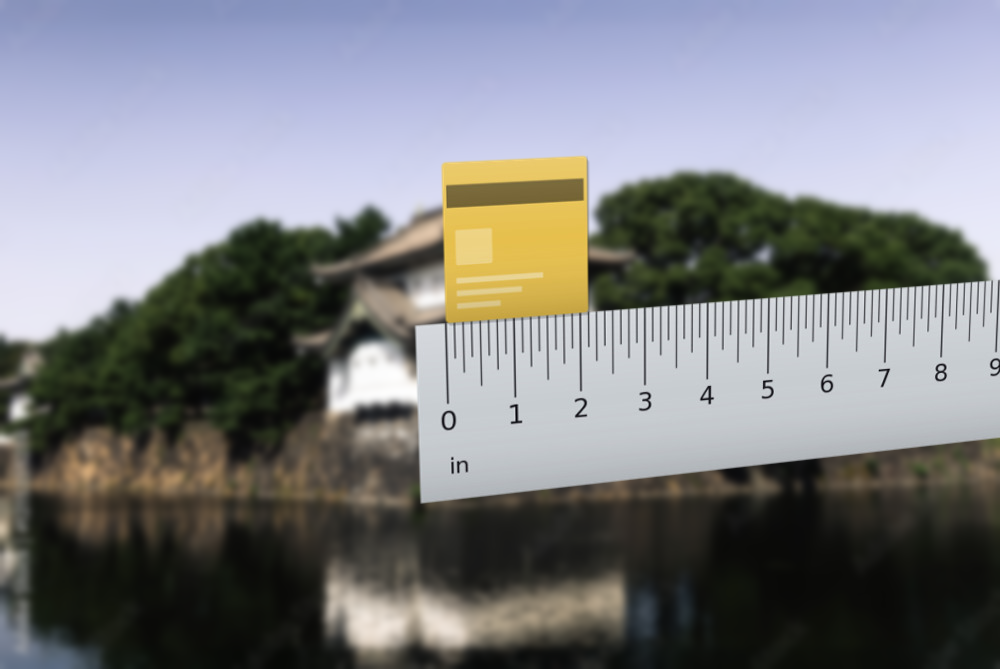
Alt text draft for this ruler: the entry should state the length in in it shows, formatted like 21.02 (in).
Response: 2.125 (in)
